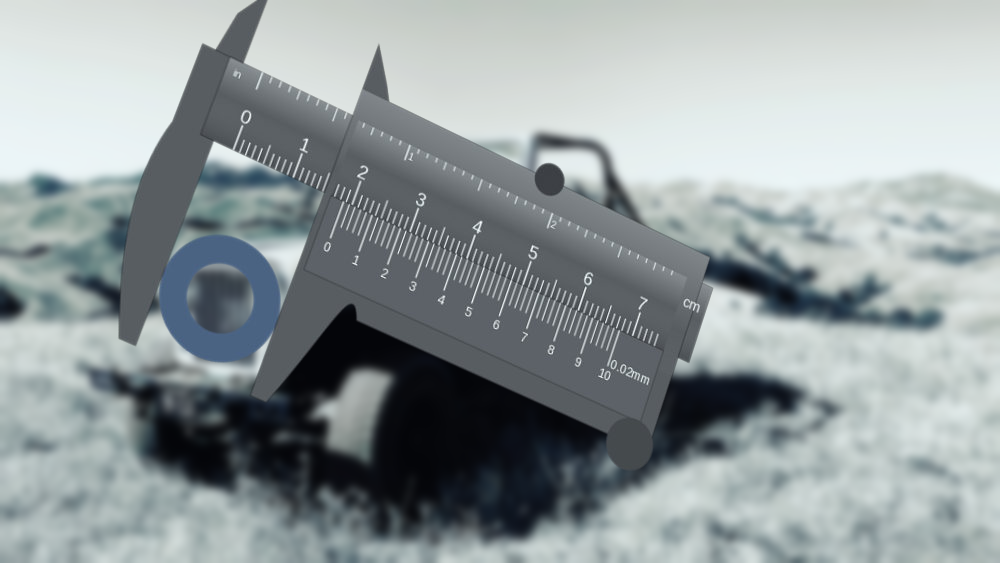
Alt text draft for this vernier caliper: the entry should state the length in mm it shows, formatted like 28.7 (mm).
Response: 18.6 (mm)
